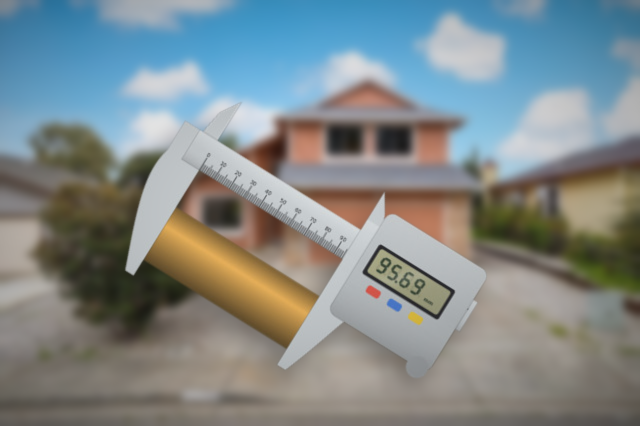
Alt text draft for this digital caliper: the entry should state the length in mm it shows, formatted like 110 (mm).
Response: 95.69 (mm)
